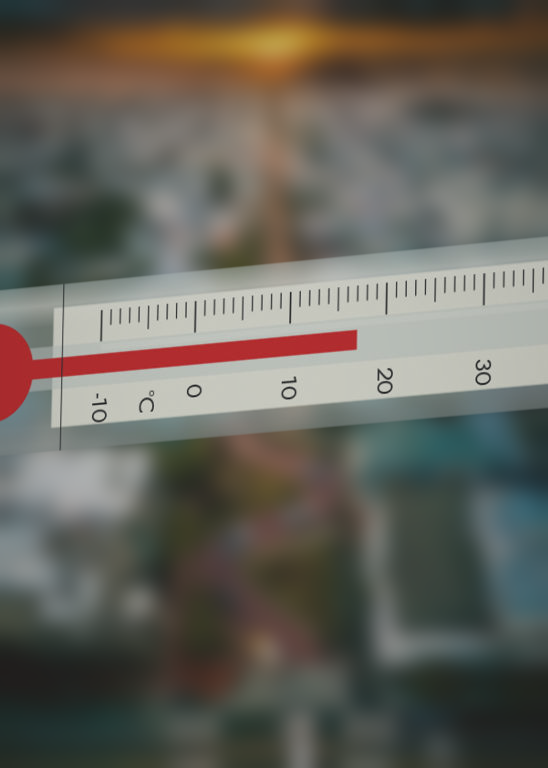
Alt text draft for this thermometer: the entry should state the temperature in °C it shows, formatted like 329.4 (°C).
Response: 17 (°C)
